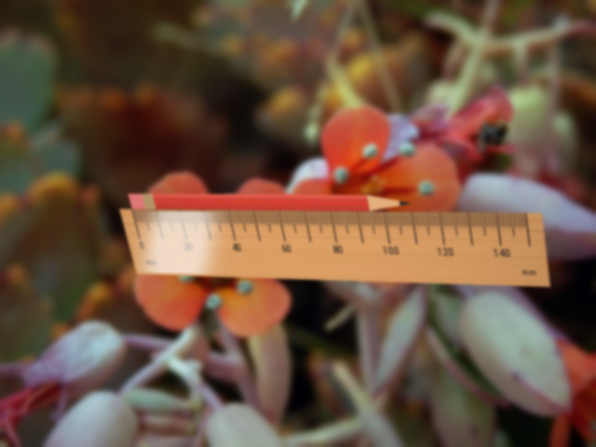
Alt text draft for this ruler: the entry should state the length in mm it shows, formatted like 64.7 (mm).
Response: 110 (mm)
